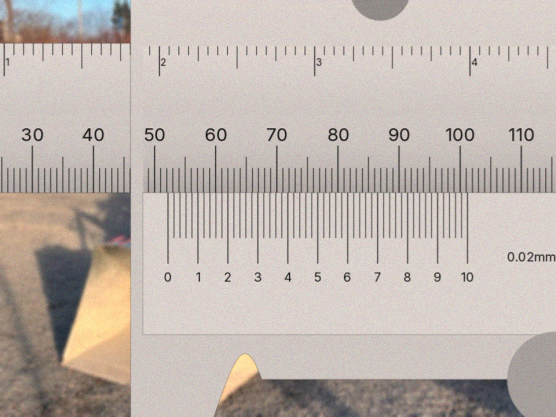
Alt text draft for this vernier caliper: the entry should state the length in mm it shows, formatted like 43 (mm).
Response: 52.2 (mm)
